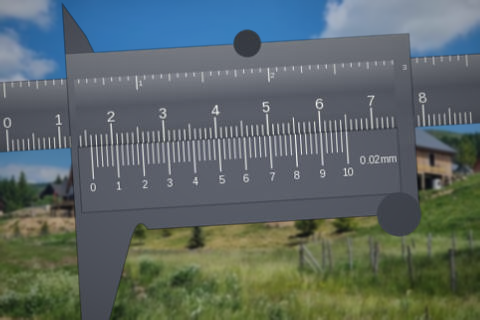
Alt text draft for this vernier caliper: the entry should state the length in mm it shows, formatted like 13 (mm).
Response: 16.0 (mm)
